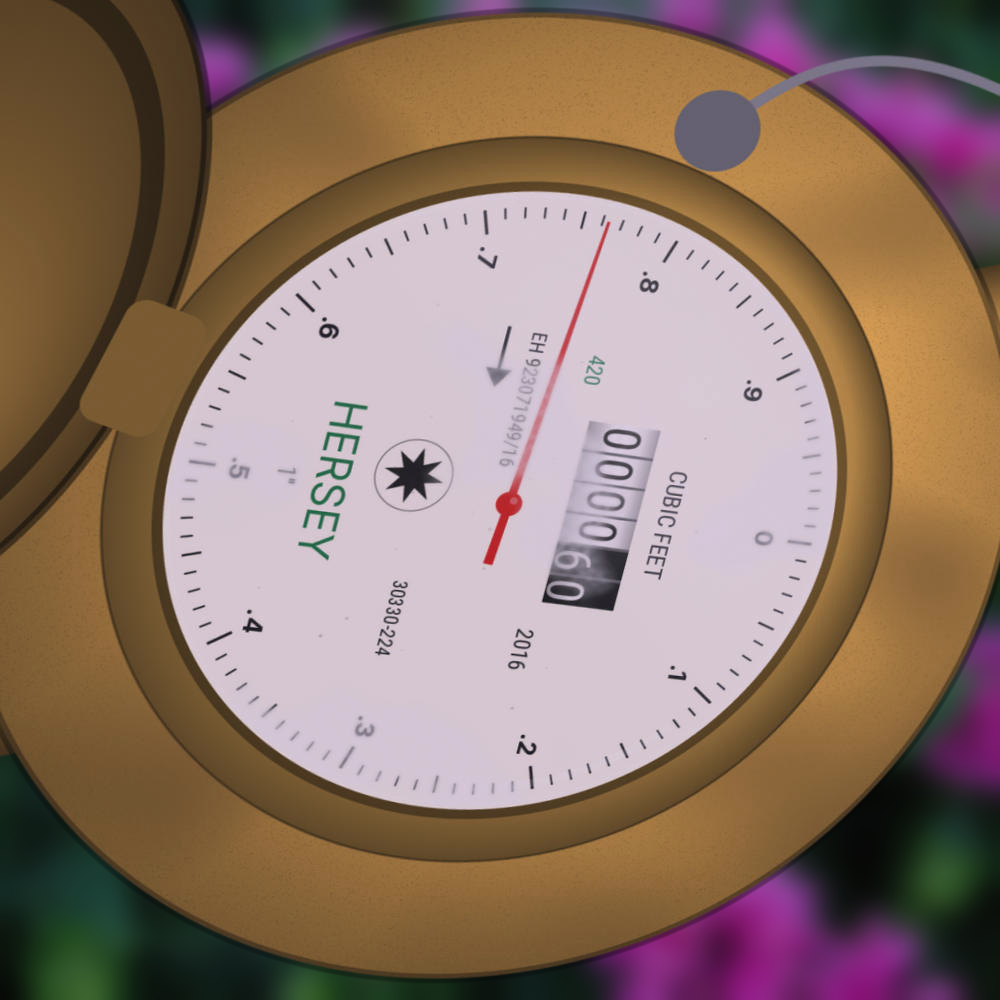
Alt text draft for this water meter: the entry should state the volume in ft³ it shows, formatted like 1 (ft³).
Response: 59.76 (ft³)
